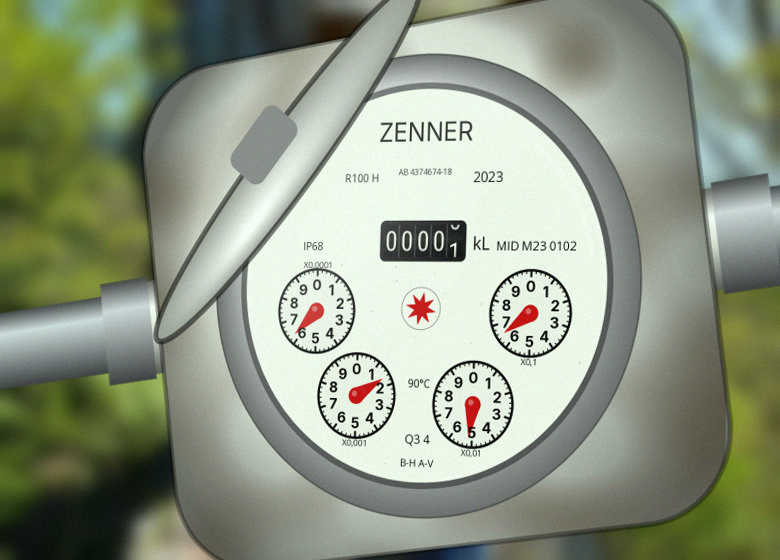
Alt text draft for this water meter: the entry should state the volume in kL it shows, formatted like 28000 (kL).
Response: 0.6516 (kL)
